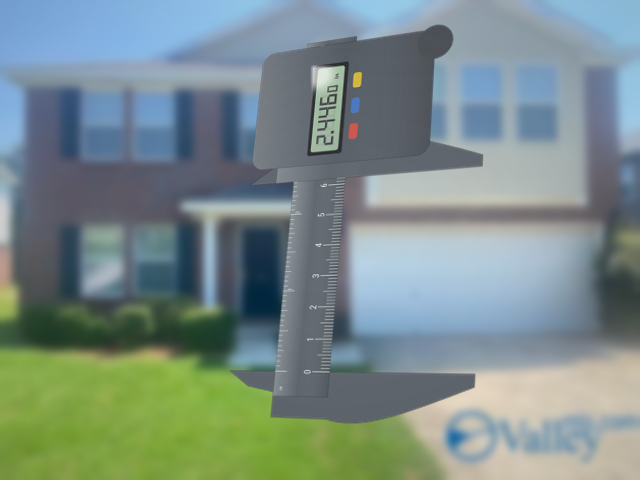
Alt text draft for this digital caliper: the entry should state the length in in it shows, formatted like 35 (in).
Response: 2.4460 (in)
